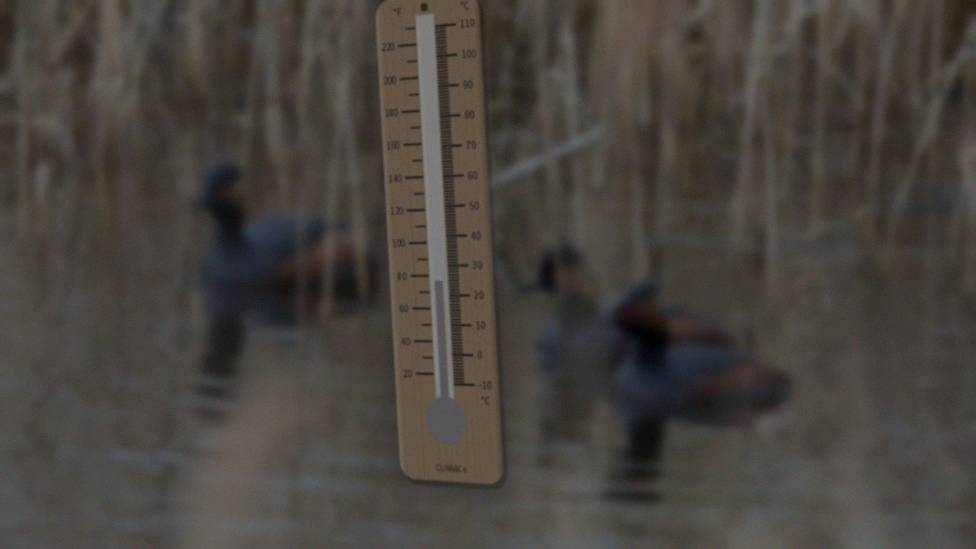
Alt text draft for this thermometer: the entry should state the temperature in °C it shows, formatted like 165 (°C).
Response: 25 (°C)
